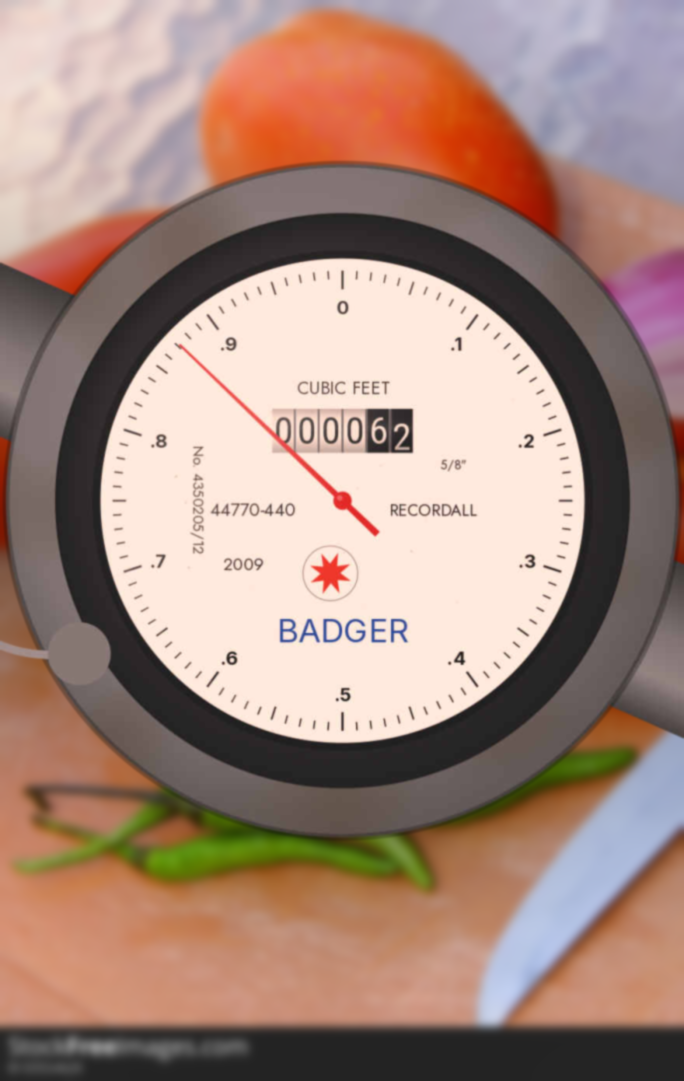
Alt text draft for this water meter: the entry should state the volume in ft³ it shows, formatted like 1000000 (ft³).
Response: 61.87 (ft³)
